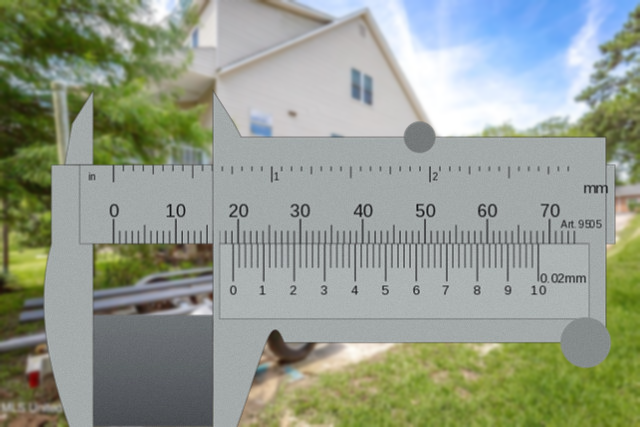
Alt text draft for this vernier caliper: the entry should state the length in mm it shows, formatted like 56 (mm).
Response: 19.2 (mm)
